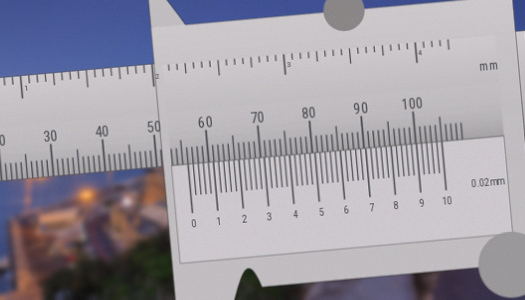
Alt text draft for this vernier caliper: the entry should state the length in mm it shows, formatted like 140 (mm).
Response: 56.0 (mm)
